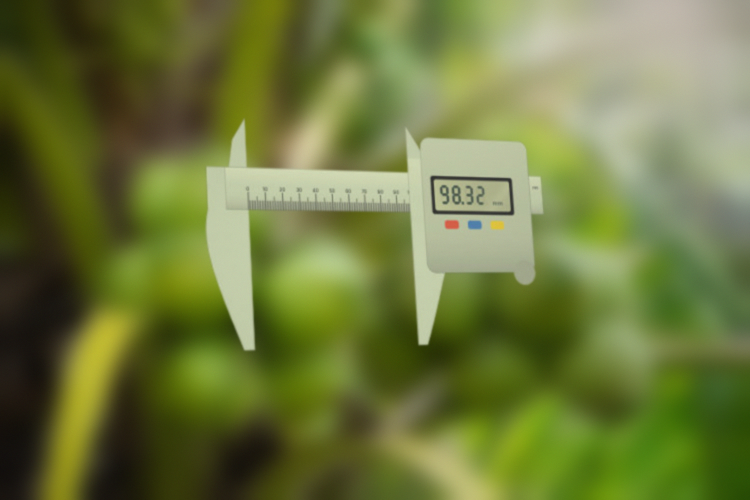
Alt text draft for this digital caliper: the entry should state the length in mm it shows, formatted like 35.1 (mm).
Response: 98.32 (mm)
